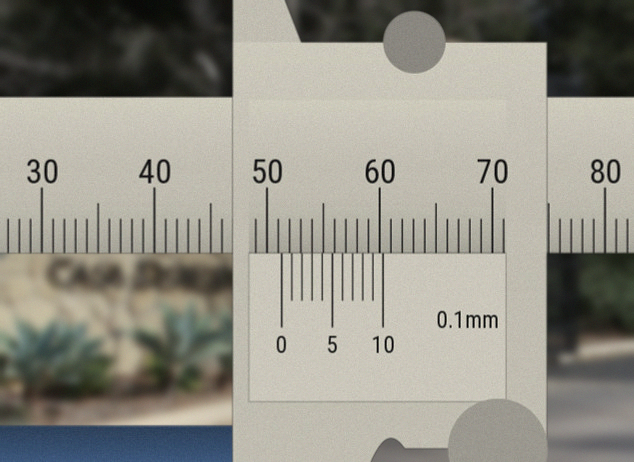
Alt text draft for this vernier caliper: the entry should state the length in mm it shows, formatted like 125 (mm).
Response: 51.3 (mm)
